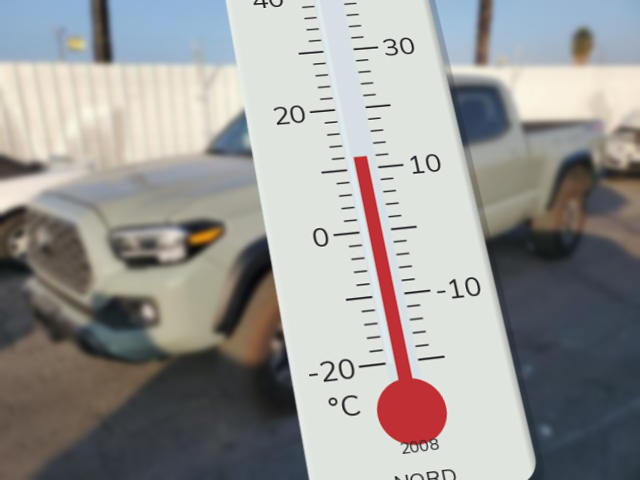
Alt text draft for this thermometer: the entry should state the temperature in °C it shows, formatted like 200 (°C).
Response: 12 (°C)
